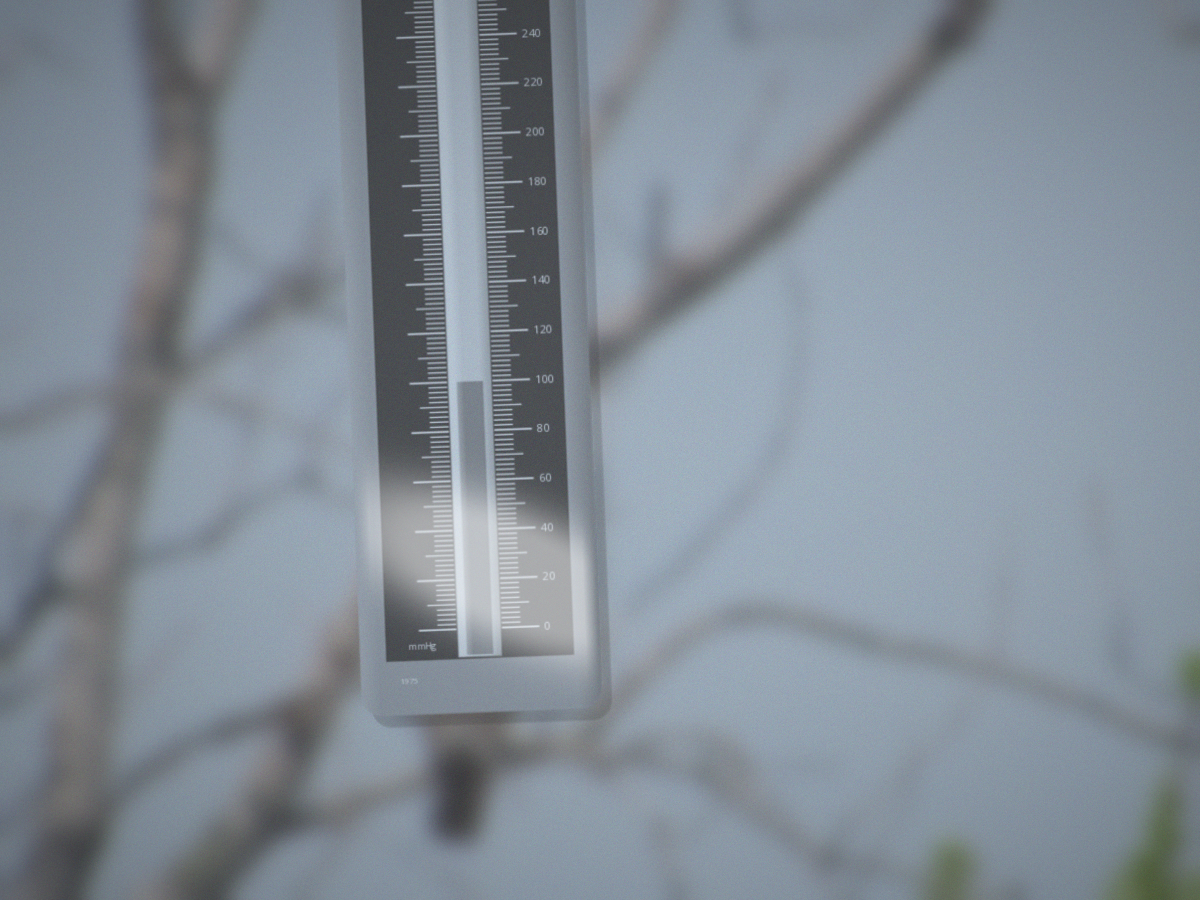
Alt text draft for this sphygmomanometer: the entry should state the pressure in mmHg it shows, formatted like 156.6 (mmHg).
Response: 100 (mmHg)
